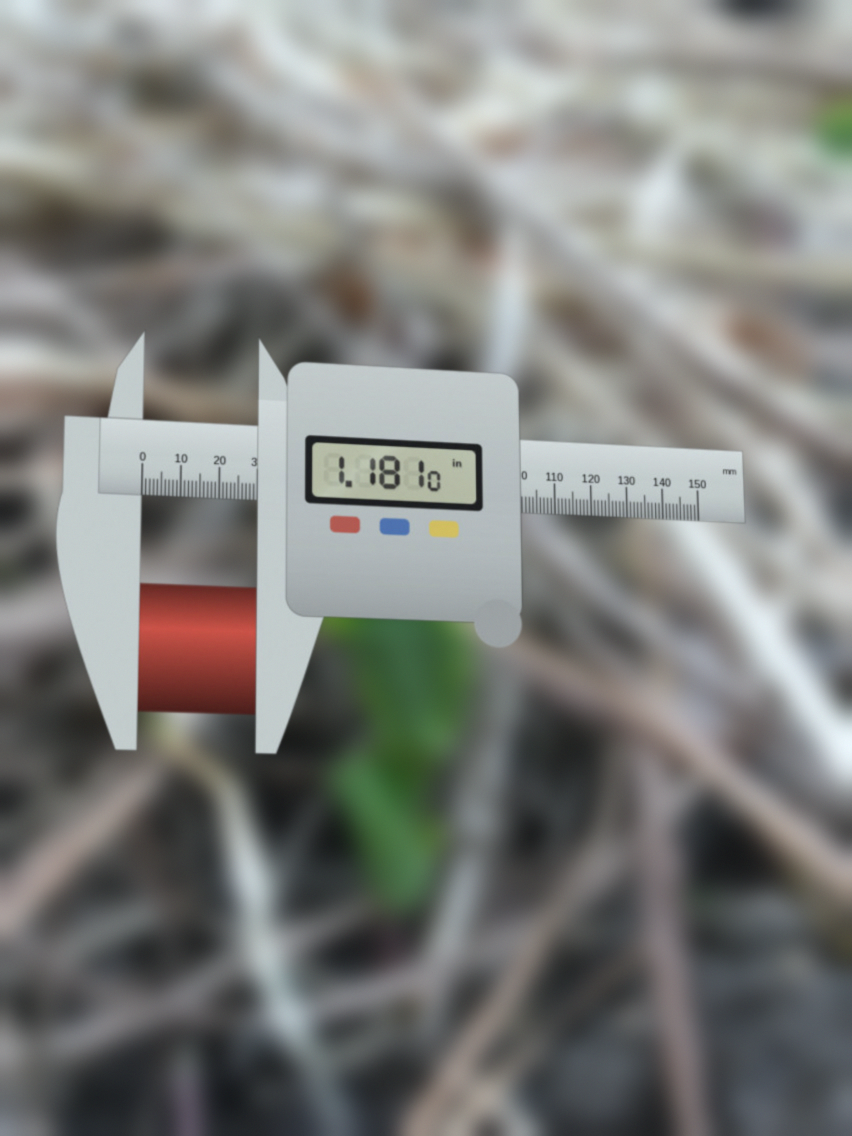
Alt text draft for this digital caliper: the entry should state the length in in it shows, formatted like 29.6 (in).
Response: 1.1810 (in)
